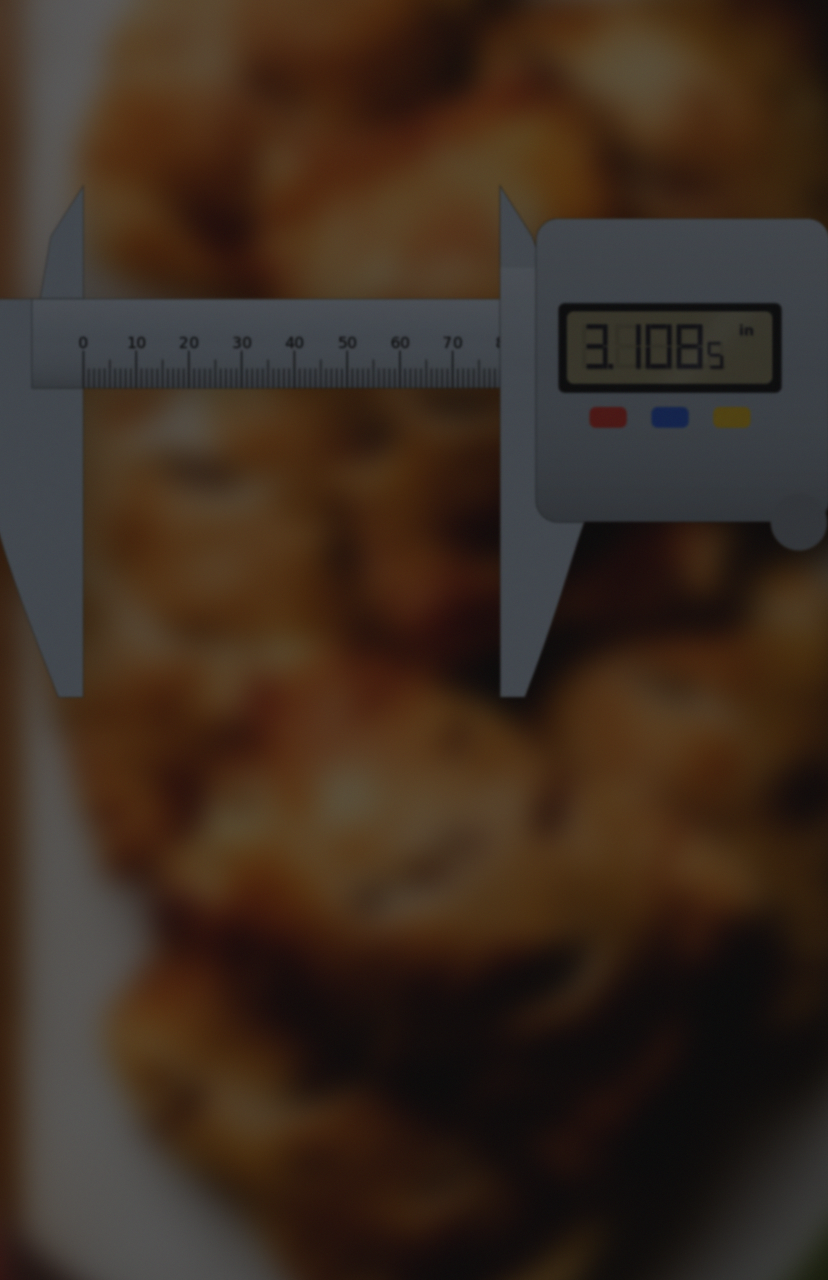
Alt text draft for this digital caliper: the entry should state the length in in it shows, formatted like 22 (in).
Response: 3.1085 (in)
